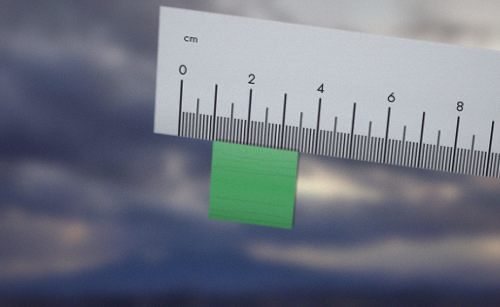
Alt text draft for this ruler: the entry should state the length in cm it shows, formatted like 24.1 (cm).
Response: 2.5 (cm)
